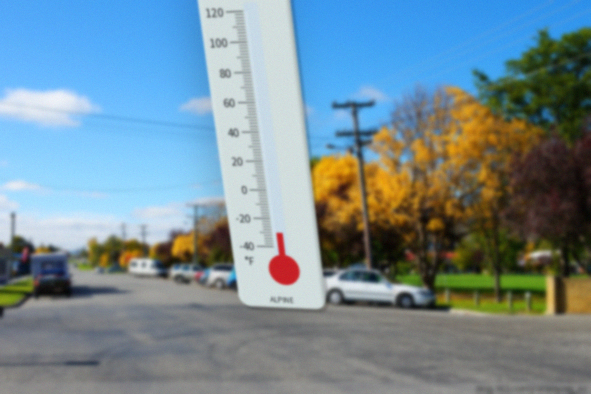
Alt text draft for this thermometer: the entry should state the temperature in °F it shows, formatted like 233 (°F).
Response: -30 (°F)
